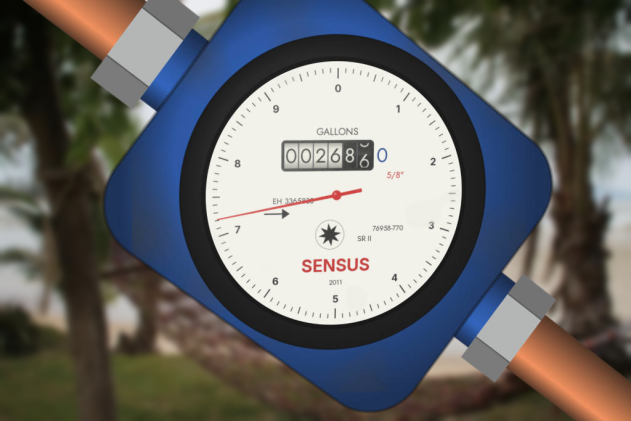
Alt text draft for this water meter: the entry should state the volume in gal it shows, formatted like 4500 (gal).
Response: 26857.2 (gal)
